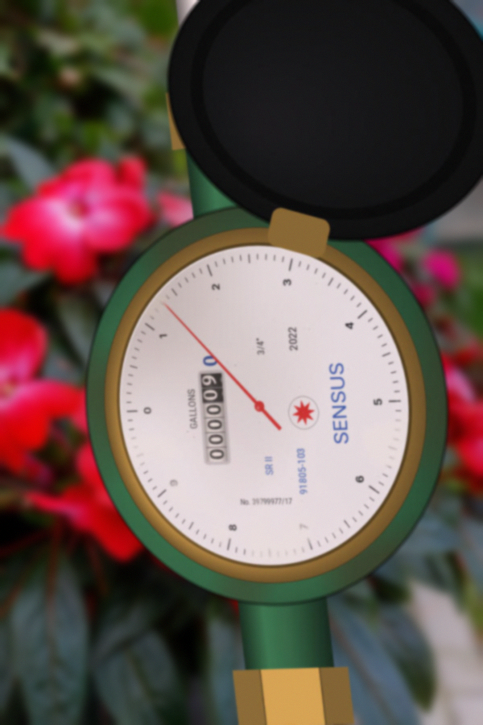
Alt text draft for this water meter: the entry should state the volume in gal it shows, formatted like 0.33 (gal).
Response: 91.3 (gal)
